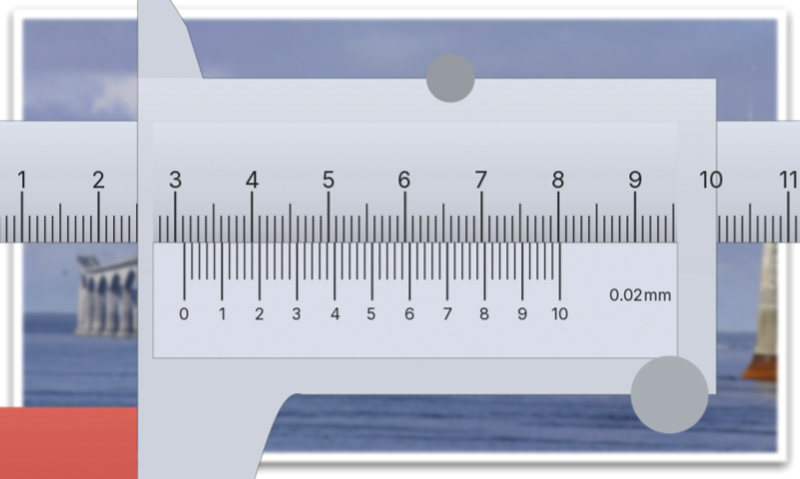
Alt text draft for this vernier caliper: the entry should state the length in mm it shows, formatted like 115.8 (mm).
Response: 31.2 (mm)
